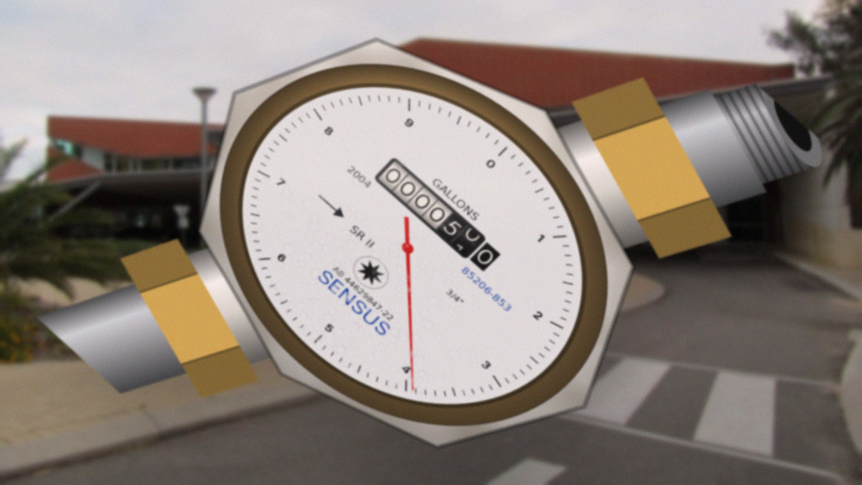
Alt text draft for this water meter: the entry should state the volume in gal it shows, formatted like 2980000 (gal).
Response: 503.9 (gal)
